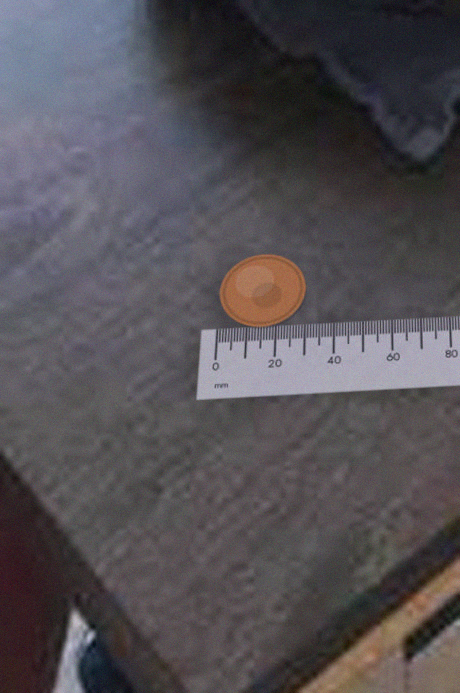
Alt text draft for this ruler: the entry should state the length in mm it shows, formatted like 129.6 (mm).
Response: 30 (mm)
